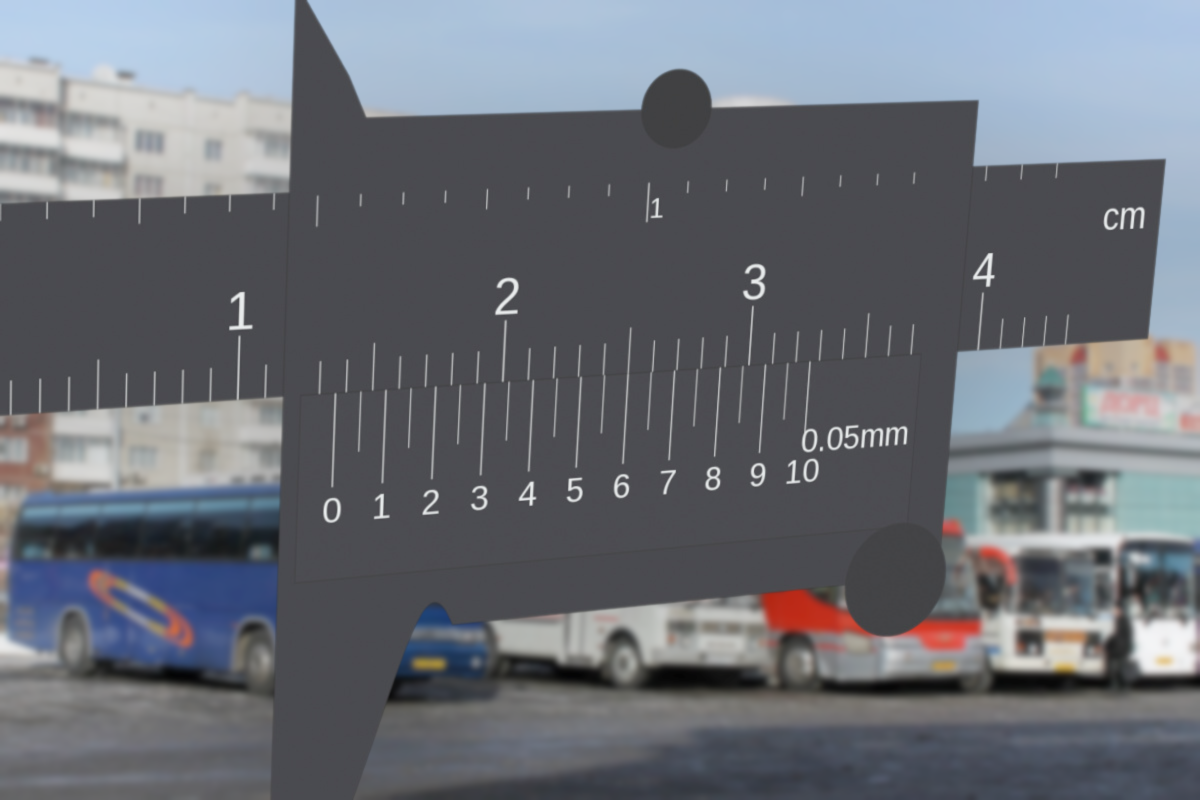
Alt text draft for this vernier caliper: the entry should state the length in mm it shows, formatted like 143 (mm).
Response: 13.6 (mm)
